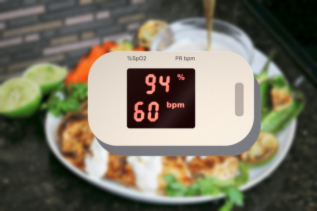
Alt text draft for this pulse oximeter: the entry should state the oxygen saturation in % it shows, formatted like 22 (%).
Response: 94 (%)
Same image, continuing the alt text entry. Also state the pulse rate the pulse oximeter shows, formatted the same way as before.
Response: 60 (bpm)
